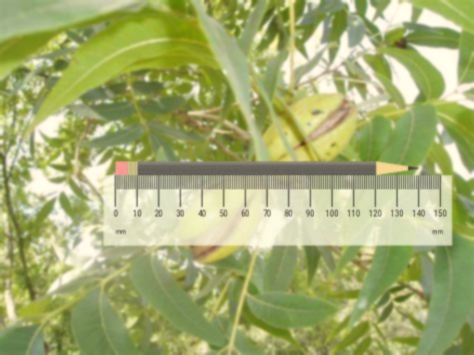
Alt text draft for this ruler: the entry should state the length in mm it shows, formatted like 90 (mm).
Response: 140 (mm)
